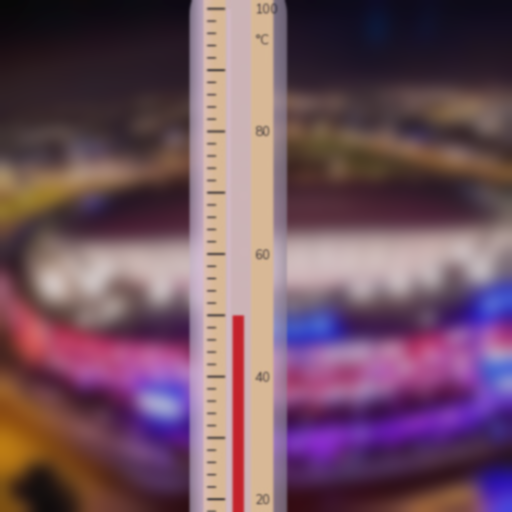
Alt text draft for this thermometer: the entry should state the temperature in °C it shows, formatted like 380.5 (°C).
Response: 50 (°C)
